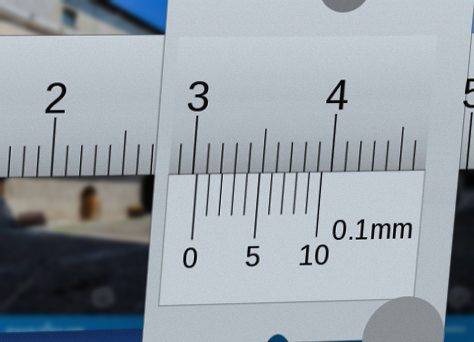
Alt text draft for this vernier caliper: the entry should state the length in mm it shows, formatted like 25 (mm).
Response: 30.3 (mm)
